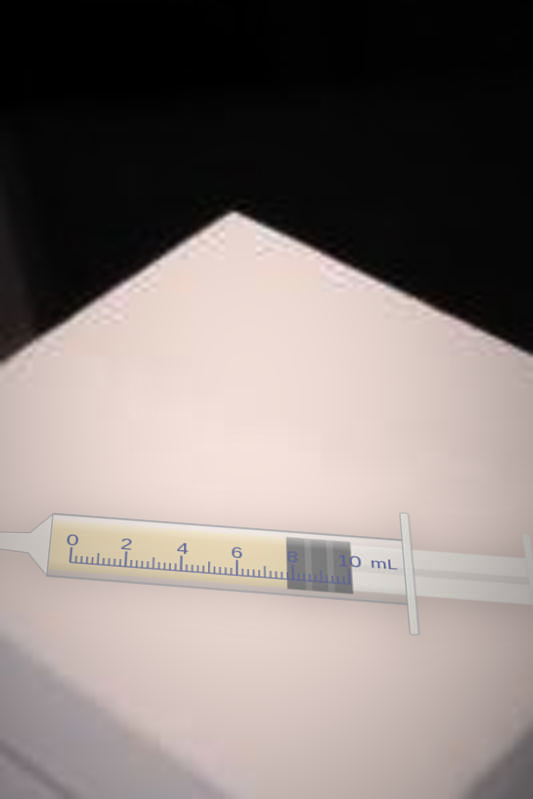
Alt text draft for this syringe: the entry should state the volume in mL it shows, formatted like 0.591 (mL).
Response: 7.8 (mL)
